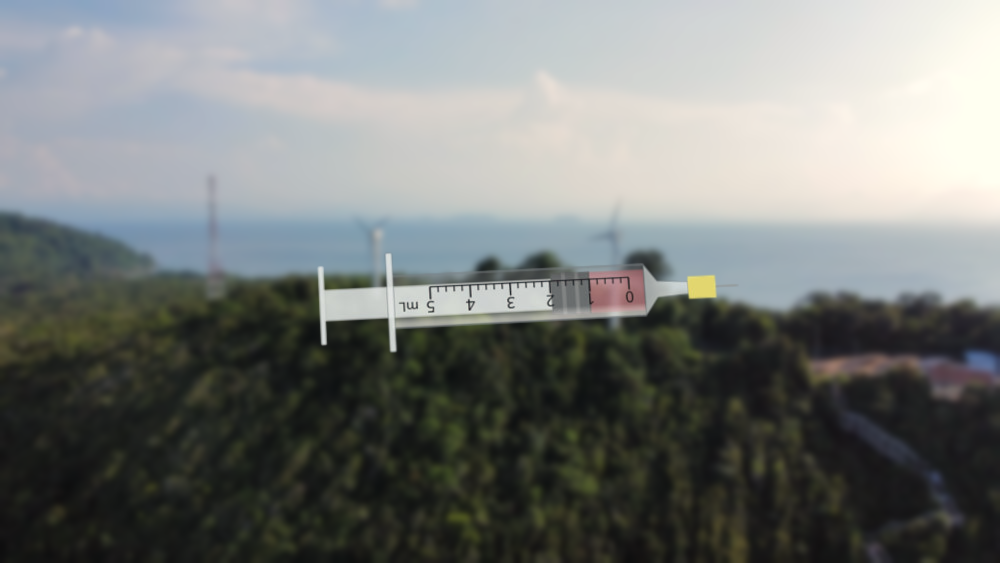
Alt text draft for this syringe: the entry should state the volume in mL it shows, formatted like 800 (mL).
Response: 1 (mL)
